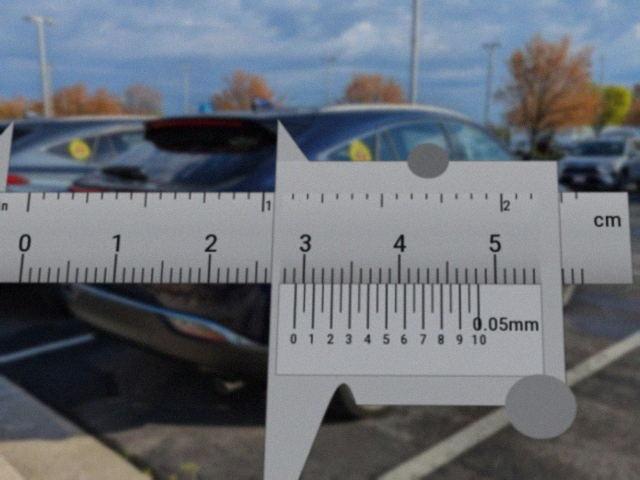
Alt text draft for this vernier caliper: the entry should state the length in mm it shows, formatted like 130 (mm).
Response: 29.2 (mm)
